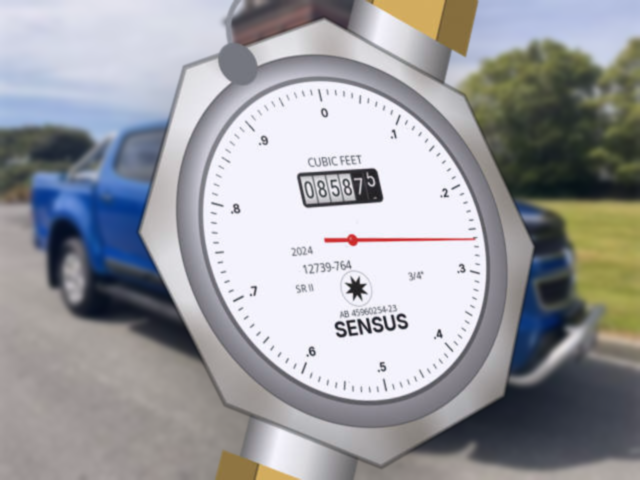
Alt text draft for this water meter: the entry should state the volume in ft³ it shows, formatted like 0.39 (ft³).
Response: 85875.26 (ft³)
